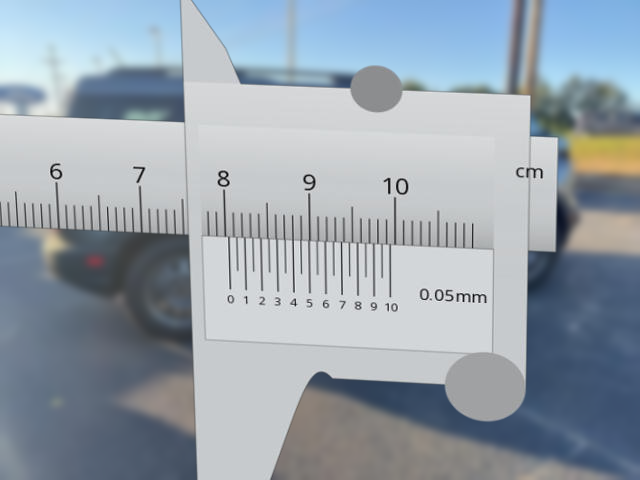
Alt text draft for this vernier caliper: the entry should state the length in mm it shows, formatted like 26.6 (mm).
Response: 80.4 (mm)
